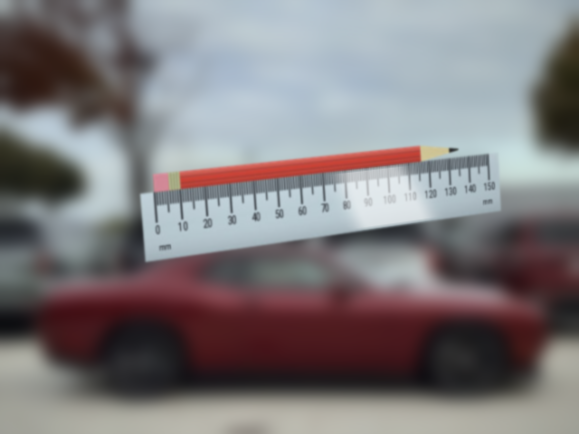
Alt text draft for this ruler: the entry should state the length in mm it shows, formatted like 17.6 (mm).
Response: 135 (mm)
